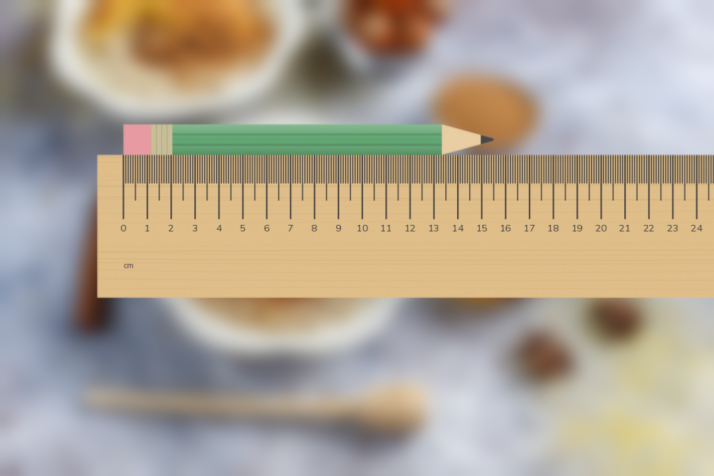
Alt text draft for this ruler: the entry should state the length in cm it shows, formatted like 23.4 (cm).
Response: 15.5 (cm)
